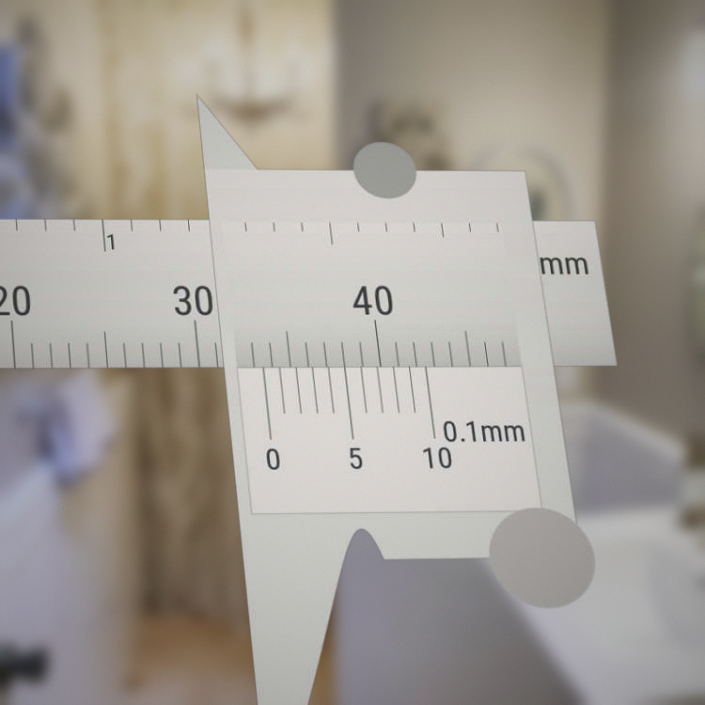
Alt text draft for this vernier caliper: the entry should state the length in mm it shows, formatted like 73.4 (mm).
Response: 33.5 (mm)
